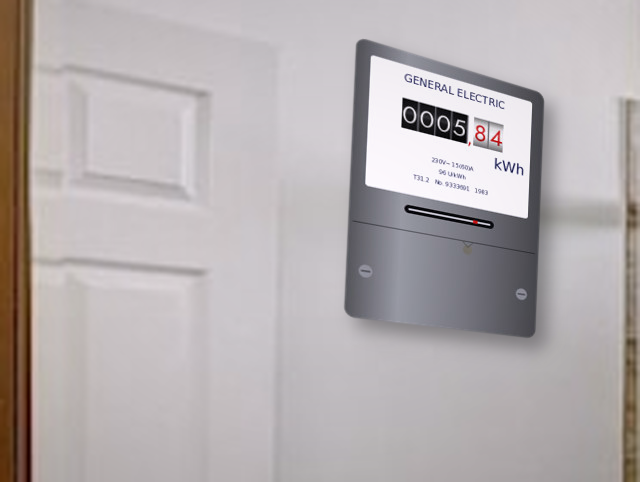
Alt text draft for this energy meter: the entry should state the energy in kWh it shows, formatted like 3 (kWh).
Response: 5.84 (kWh)
